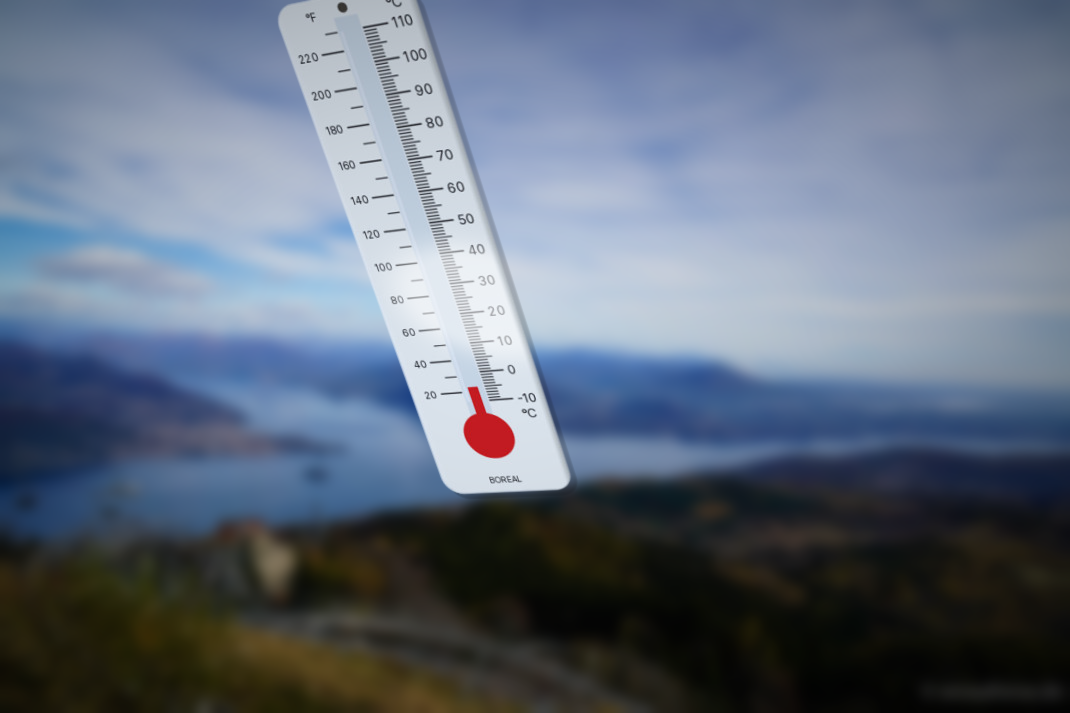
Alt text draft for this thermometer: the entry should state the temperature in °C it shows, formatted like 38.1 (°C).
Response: -5 (°C)
